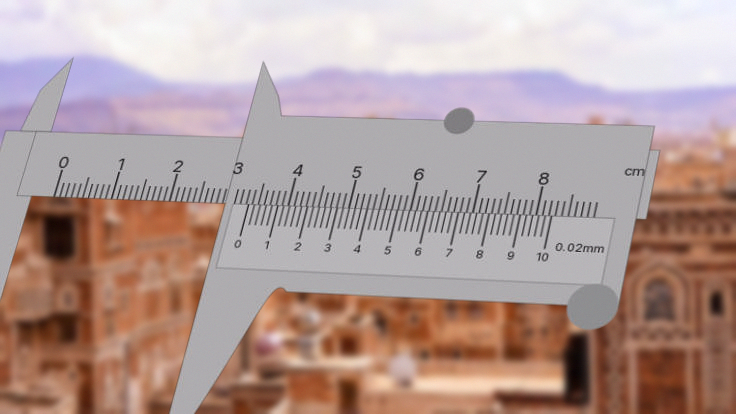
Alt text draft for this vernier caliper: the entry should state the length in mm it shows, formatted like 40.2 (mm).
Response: 33.4 (mm)
